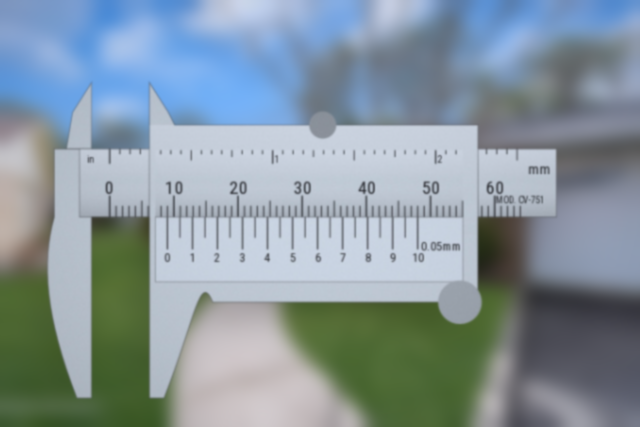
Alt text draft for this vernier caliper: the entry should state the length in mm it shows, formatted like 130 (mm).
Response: 9.0 (mm)
